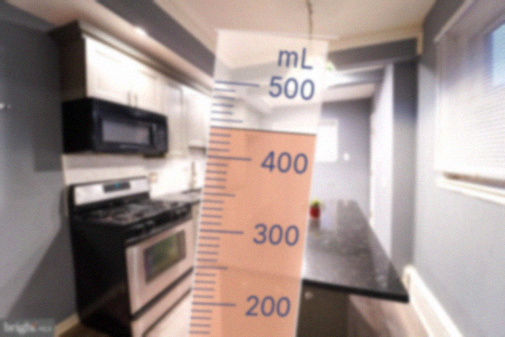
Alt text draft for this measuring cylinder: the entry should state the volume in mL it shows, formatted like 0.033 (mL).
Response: 440 (mL)
